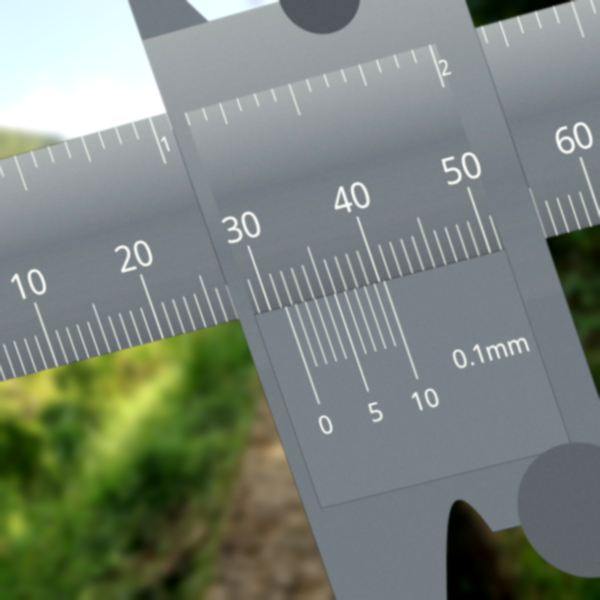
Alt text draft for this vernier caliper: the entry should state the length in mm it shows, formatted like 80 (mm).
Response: 31.4 (mm)
